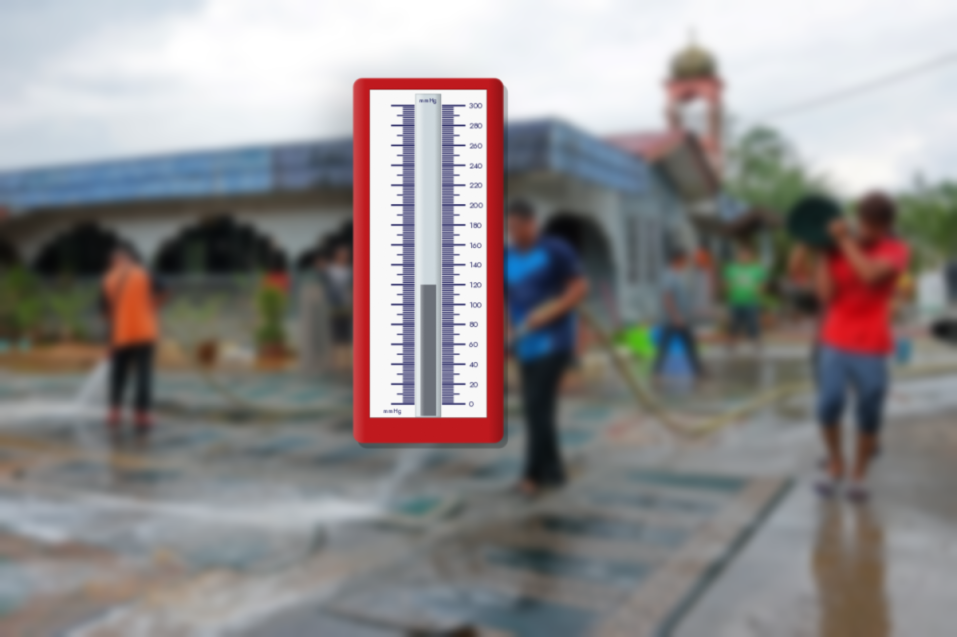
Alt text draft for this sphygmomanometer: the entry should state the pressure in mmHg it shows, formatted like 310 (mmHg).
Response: 120 (mmHg)
